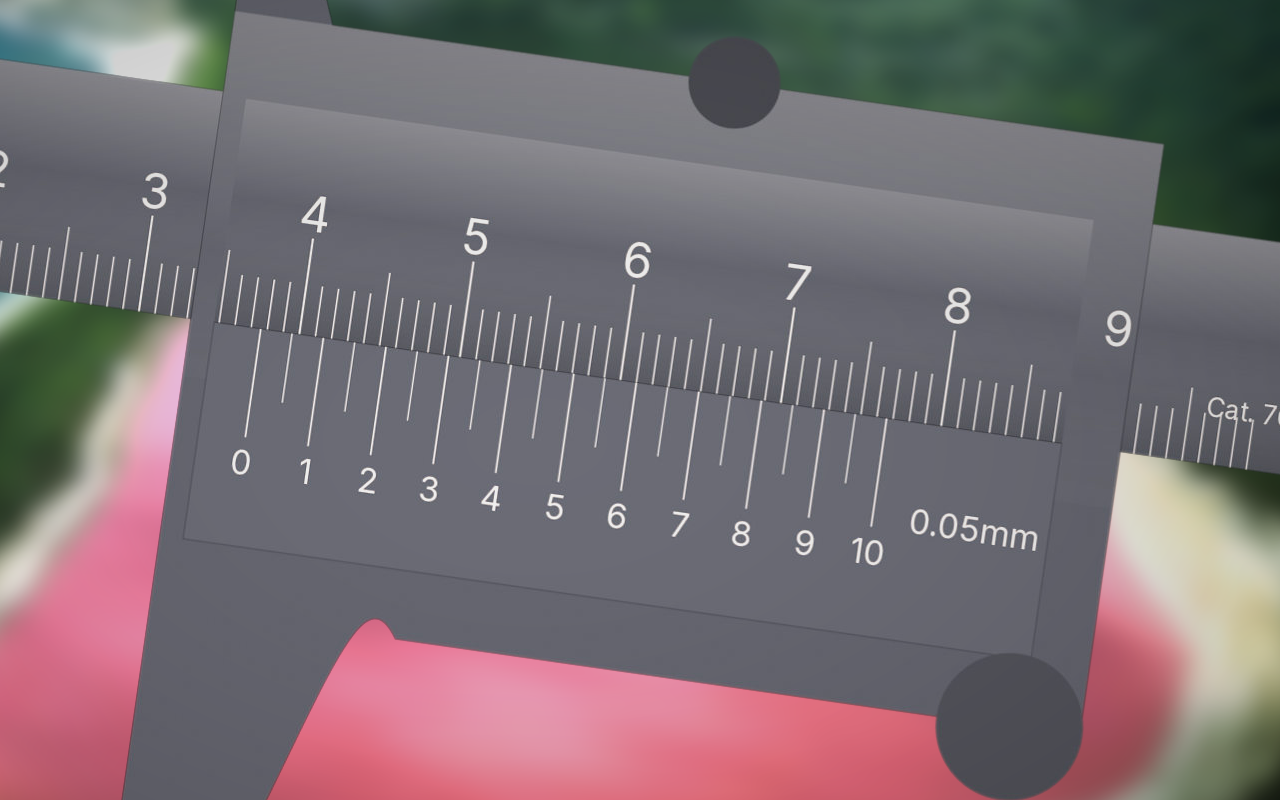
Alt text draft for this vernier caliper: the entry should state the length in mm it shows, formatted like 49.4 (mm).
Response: 37.6 (mm)
